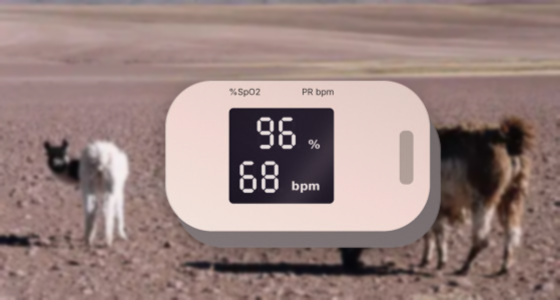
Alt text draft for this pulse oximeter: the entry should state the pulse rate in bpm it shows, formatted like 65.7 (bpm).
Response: 68 (bpm)
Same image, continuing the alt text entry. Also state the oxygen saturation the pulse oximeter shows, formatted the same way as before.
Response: 96 (%)
